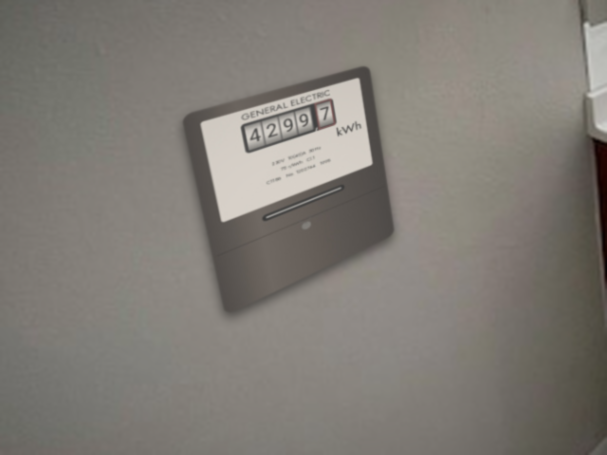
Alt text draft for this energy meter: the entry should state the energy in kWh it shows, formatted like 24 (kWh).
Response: 4299.7 (kWh)
